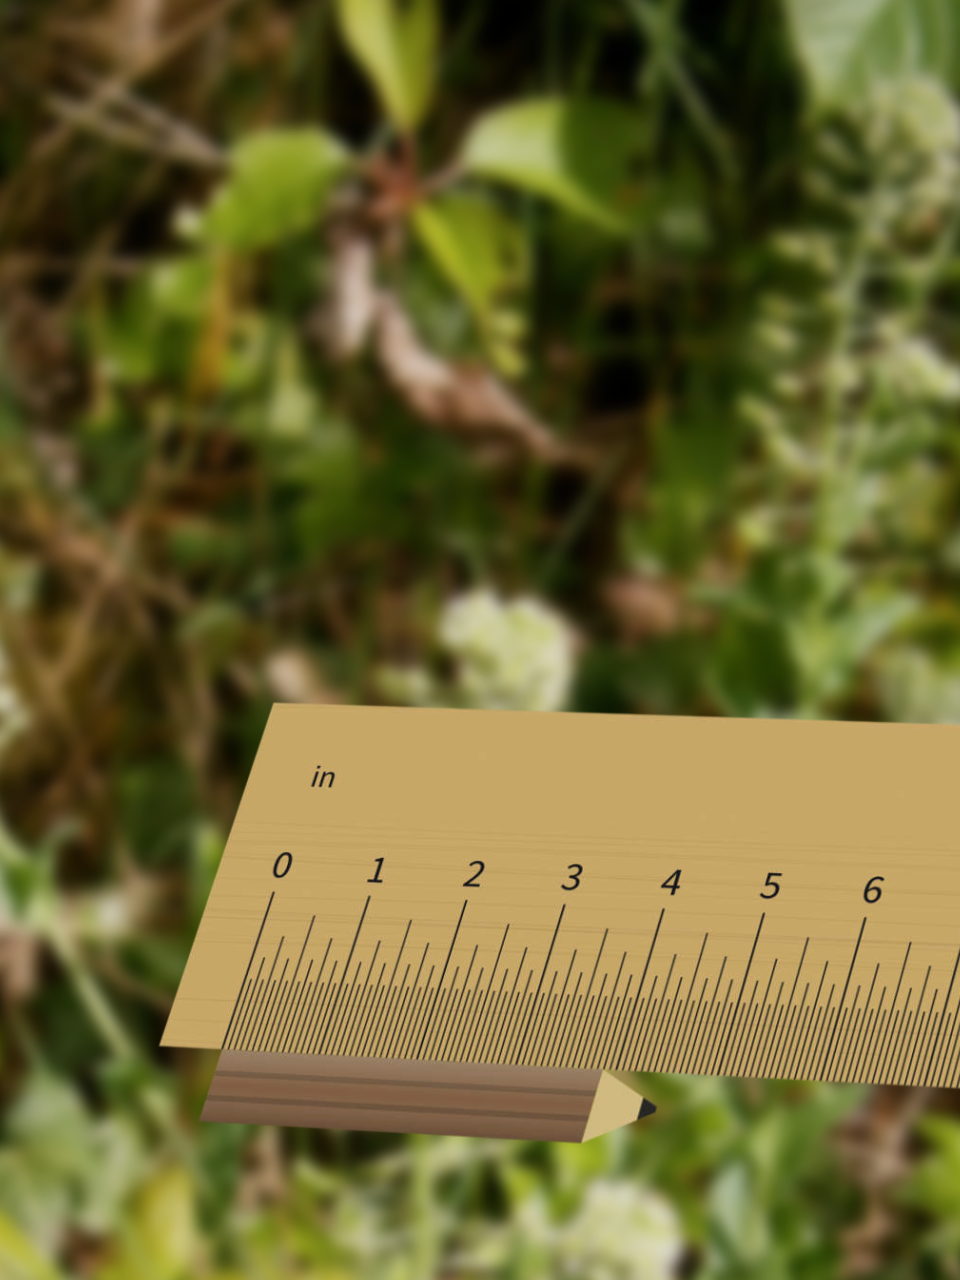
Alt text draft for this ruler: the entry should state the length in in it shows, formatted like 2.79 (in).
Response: 4.5 (in)
